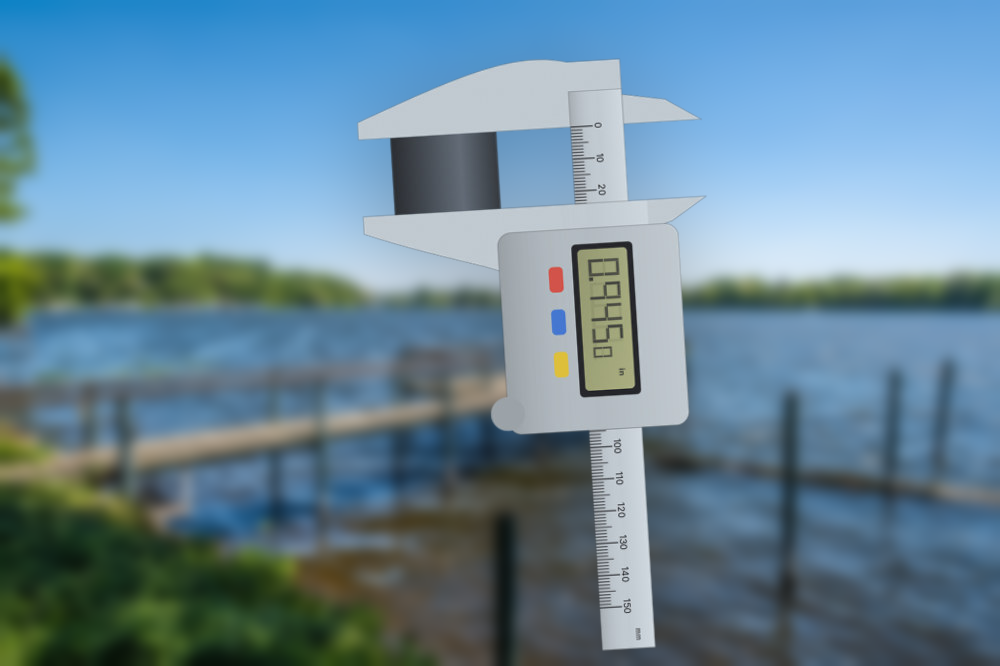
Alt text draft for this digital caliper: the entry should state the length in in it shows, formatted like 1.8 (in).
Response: 0.9450 (in)
